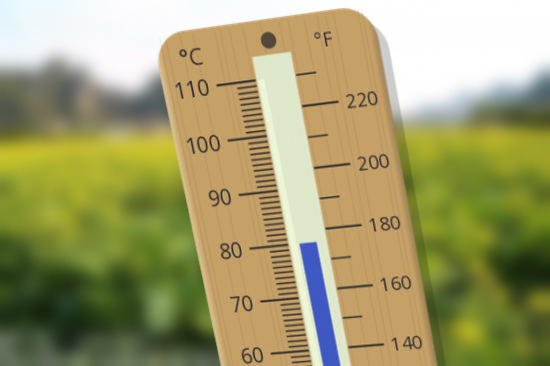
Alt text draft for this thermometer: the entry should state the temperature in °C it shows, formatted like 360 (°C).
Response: 80 (°C)
